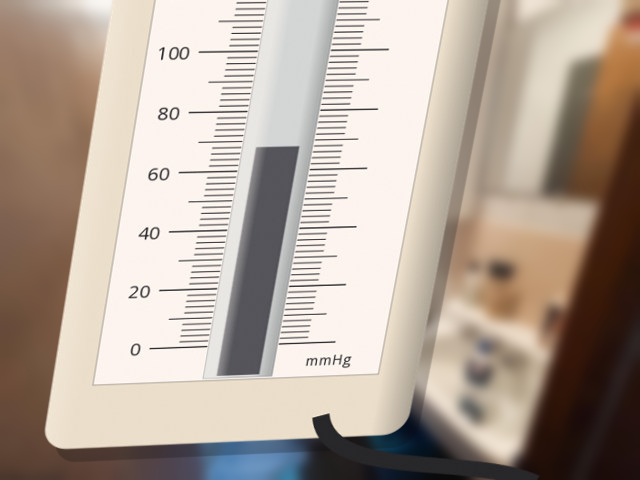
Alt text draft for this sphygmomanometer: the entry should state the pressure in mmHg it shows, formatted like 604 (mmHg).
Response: 68 (mmHg)
